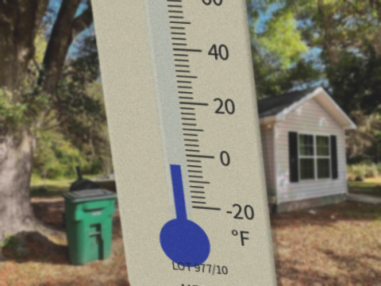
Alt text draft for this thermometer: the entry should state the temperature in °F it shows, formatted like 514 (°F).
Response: -4 (°F)
